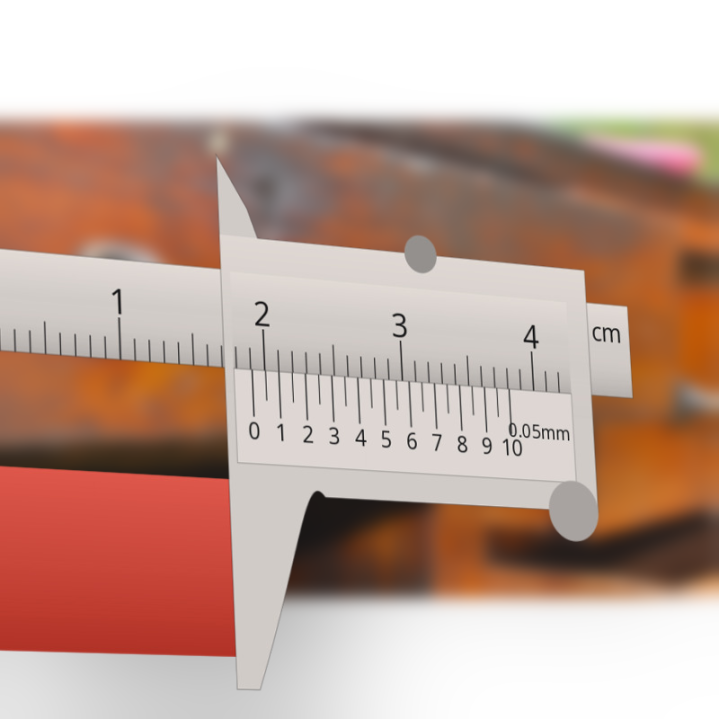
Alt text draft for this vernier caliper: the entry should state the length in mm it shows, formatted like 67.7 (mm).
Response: 19.1 (mm)
